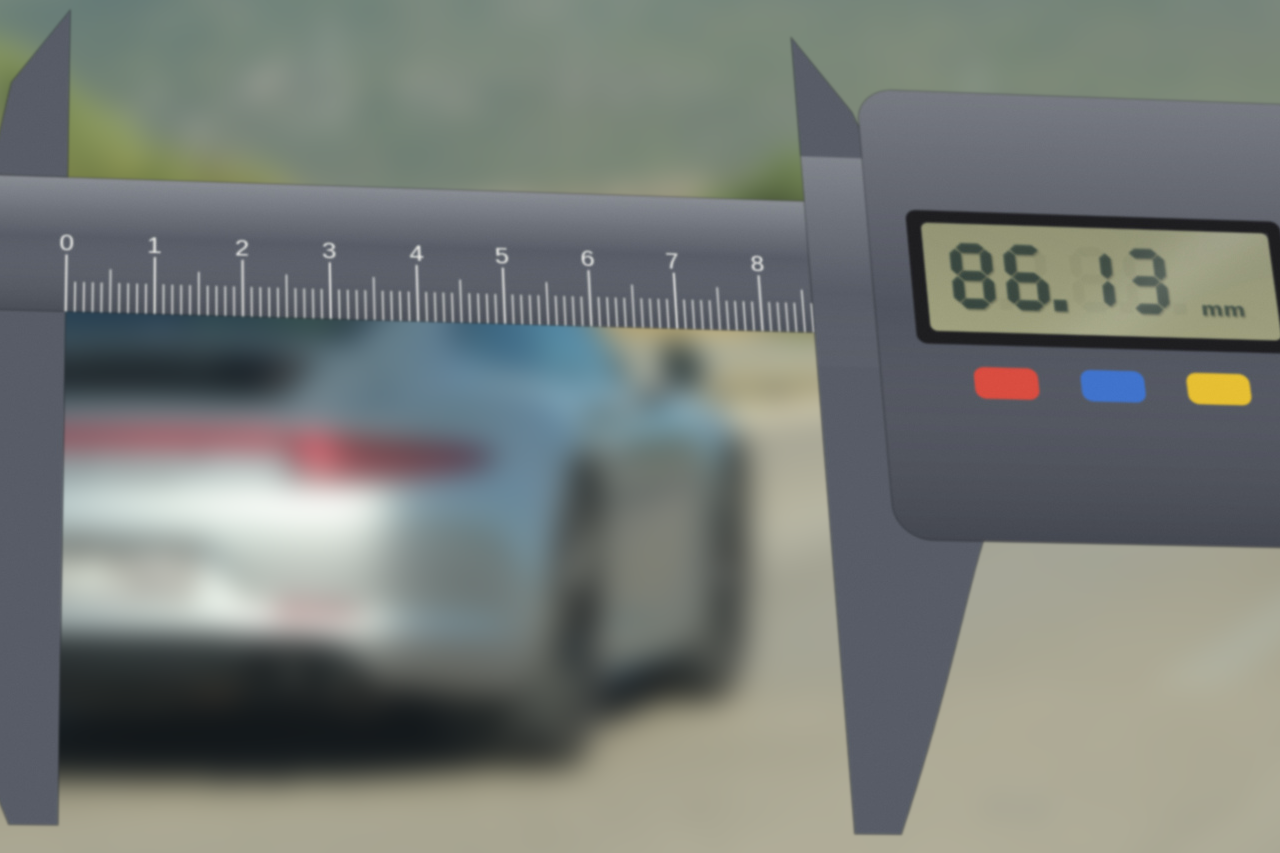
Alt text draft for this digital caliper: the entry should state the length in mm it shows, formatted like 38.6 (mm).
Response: 86.13 (mm)
